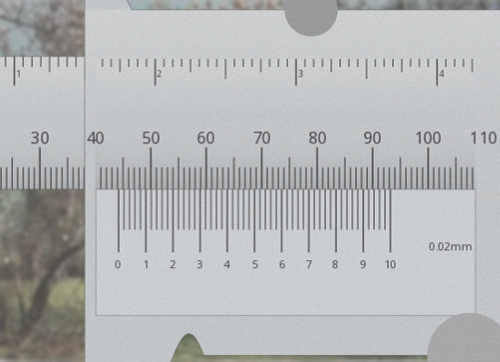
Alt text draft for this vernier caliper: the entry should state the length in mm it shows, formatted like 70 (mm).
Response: 44.2 (mm)
